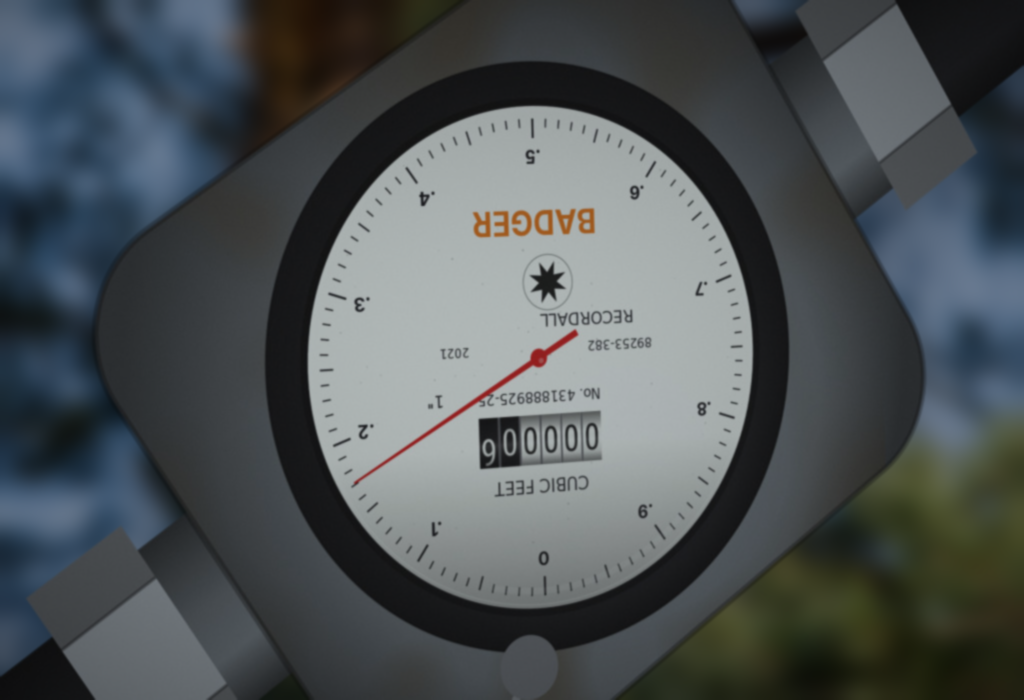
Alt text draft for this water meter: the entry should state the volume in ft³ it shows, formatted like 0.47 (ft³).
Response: 6.17 (ft³)
